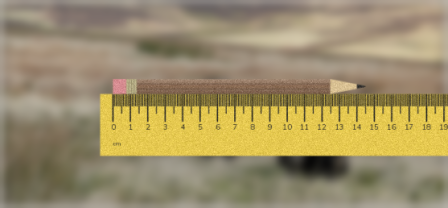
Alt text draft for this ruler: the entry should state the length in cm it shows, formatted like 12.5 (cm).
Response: 14.5 (cm)
